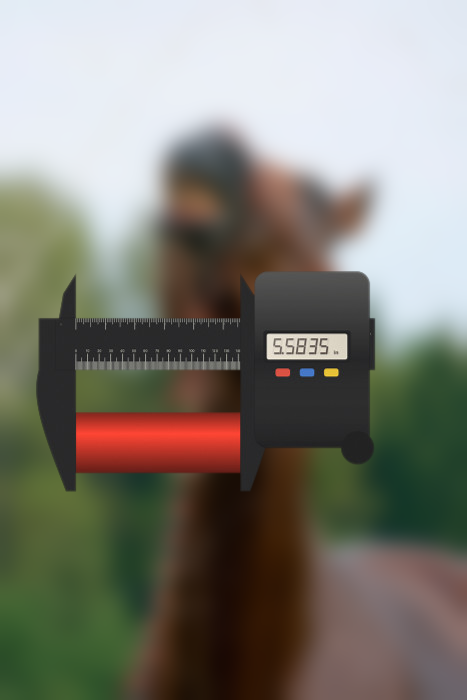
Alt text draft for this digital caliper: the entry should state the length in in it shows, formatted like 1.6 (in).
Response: 5.5835 (in)
